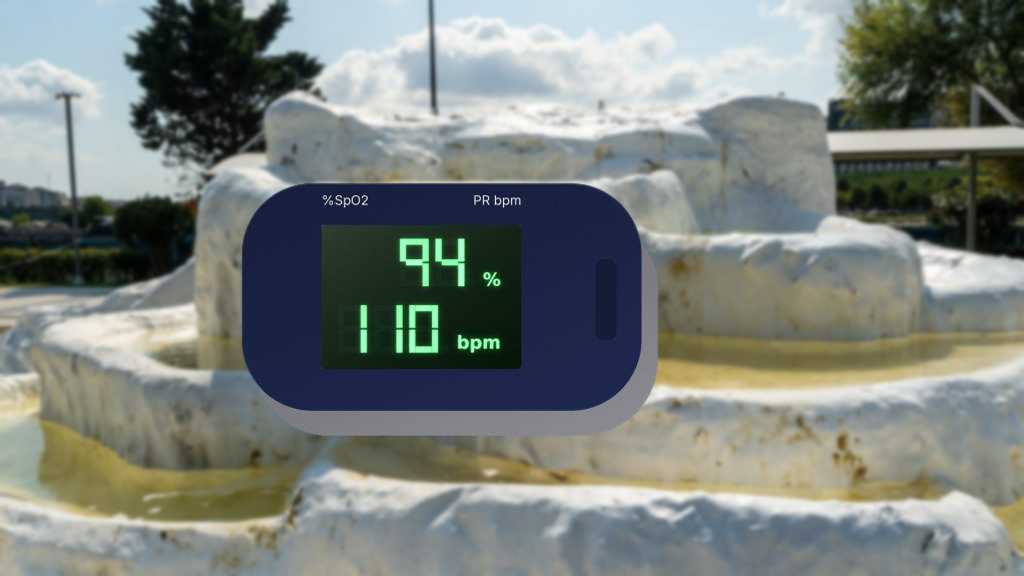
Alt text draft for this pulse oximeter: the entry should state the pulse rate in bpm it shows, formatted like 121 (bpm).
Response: 110 (bpm)
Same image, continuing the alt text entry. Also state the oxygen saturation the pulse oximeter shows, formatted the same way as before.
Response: 94 (%)
